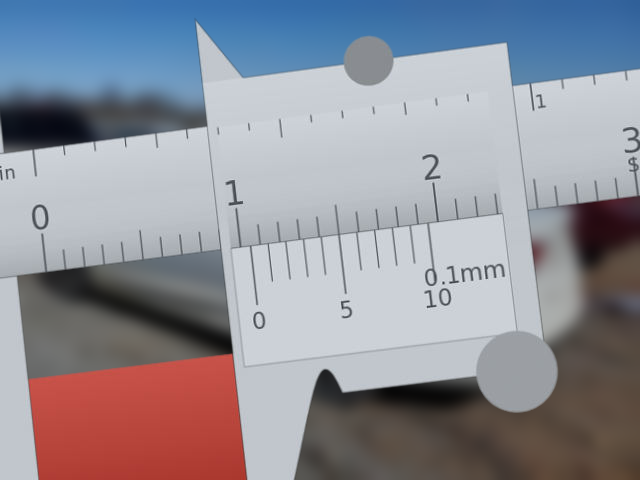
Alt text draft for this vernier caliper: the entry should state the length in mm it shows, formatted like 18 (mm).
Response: 10.5 (mm)
